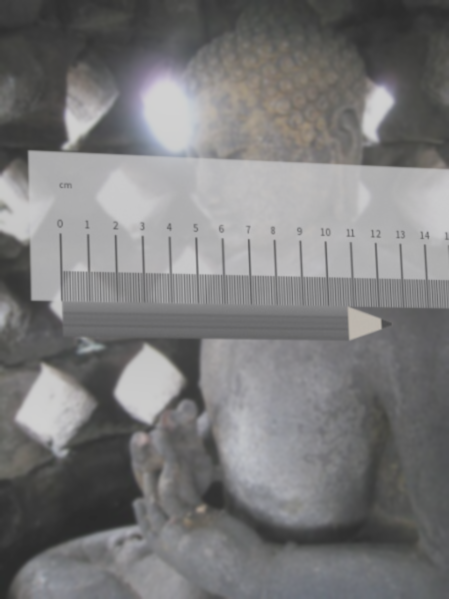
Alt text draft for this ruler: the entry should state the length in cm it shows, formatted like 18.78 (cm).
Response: 12.5 (cm)
